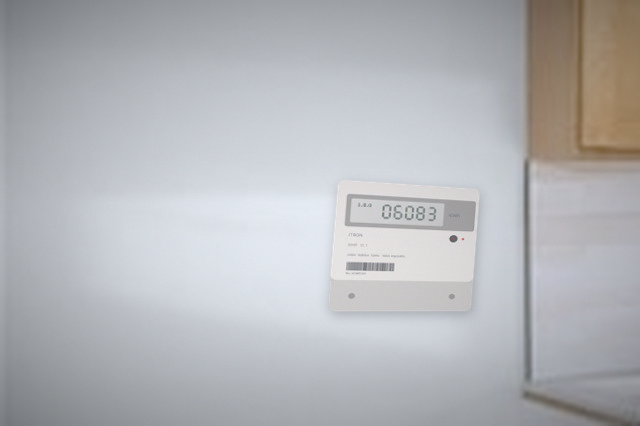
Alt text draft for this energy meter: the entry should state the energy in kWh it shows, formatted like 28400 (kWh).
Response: 6083 (kWh)
